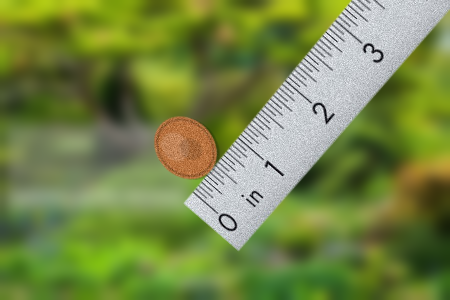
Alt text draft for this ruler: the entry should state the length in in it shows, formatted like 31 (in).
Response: 0.8125 (in)
